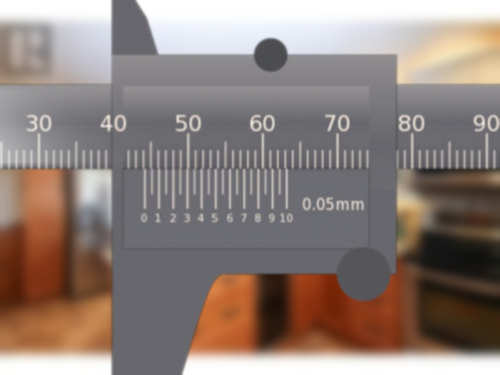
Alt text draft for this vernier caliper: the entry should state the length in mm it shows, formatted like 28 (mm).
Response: 44.2 (mm)
